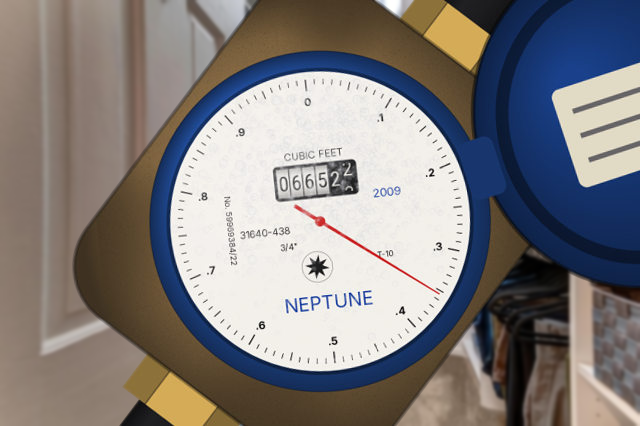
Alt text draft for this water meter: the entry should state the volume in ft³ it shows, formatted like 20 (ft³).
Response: 66522.35 (ft³)
